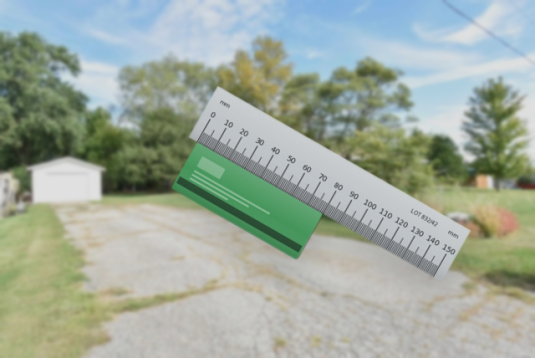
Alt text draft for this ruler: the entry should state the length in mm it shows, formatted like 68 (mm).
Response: 80 (mm)
